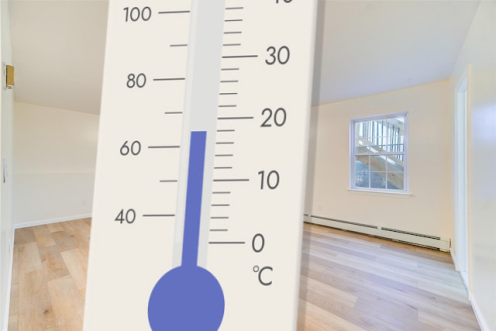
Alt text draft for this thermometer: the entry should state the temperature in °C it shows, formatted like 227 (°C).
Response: 18 (°C)
